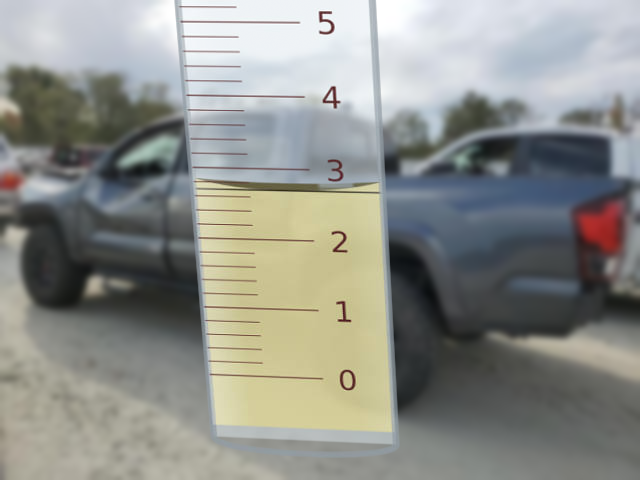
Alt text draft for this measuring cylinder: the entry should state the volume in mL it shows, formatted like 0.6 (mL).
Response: 2.7 (mL)
